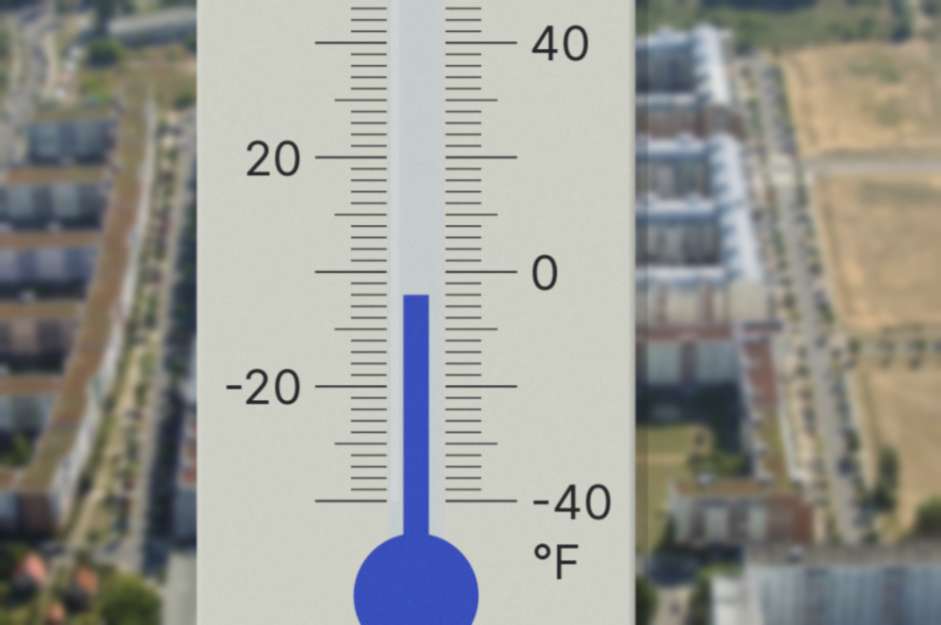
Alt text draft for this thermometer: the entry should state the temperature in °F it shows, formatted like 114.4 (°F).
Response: -4 (°F)
